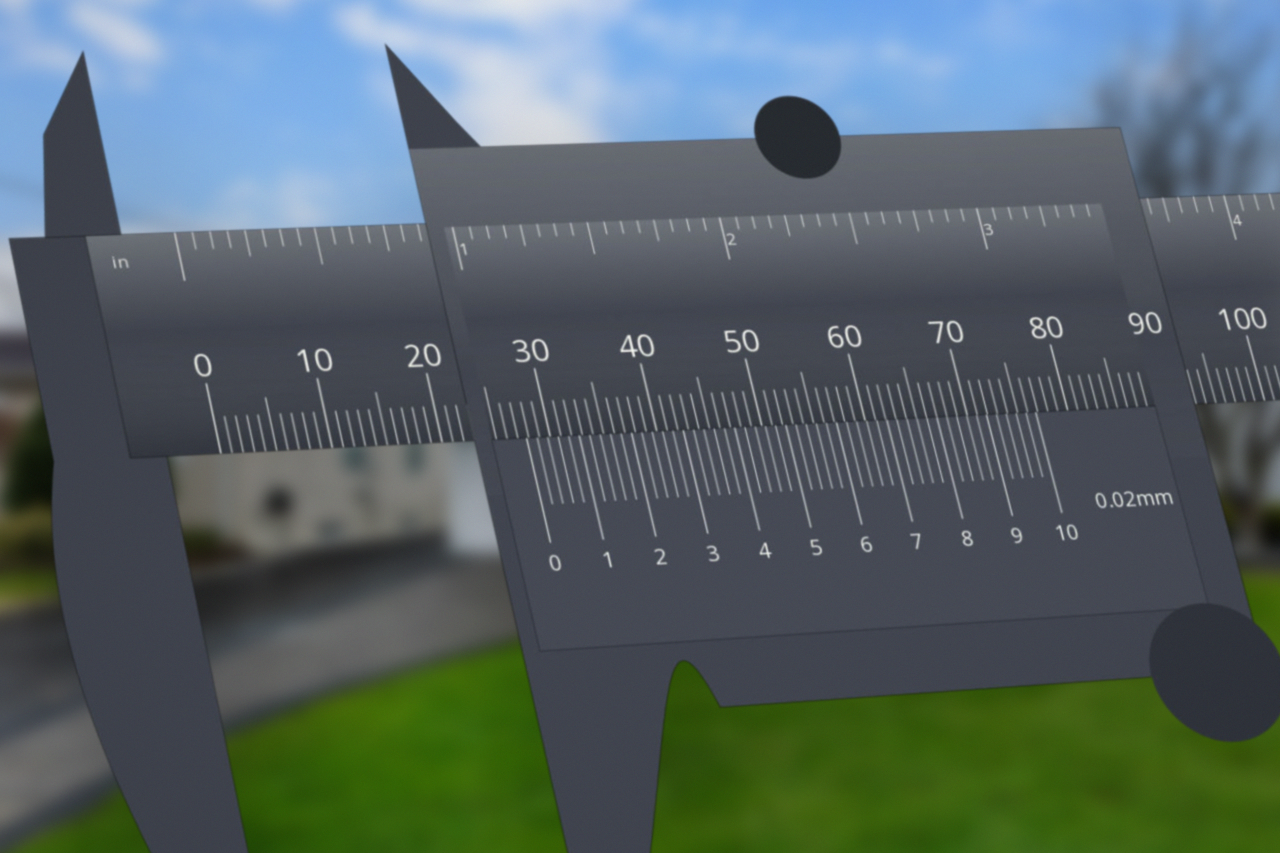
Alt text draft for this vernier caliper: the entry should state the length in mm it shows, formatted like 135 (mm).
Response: 27.8 (mm)
